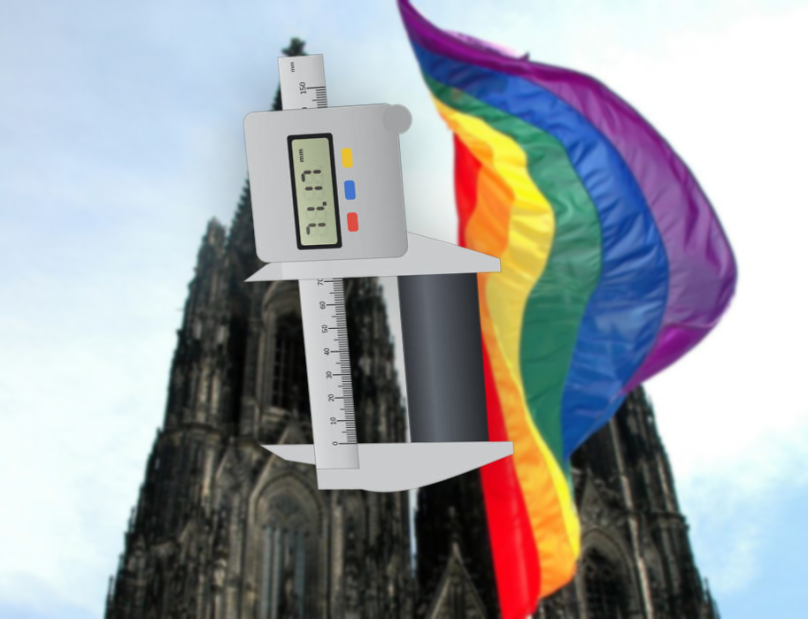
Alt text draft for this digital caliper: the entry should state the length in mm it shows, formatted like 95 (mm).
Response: 71.17 (mm)
